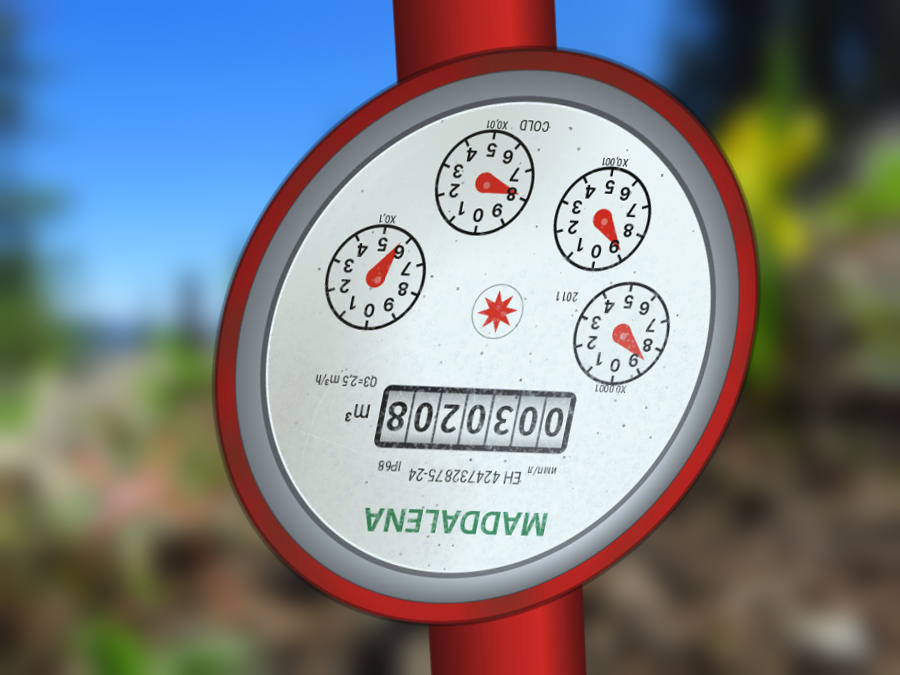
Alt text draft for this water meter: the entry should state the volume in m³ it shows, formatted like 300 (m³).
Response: 30208.5788 (m³)
